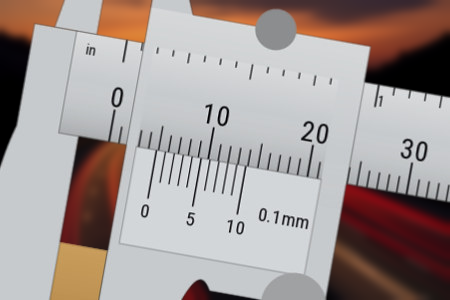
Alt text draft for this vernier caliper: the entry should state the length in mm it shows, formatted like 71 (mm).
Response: 4.8 (mm)
